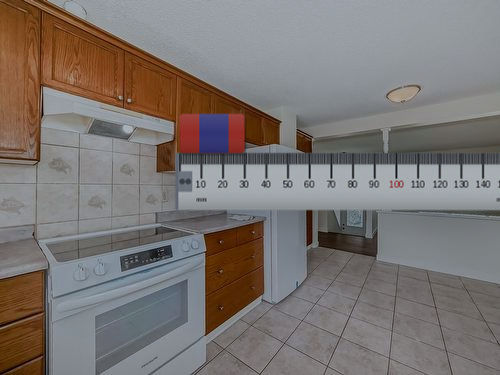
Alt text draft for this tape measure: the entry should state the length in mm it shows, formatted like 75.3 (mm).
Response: 30 (mm)
